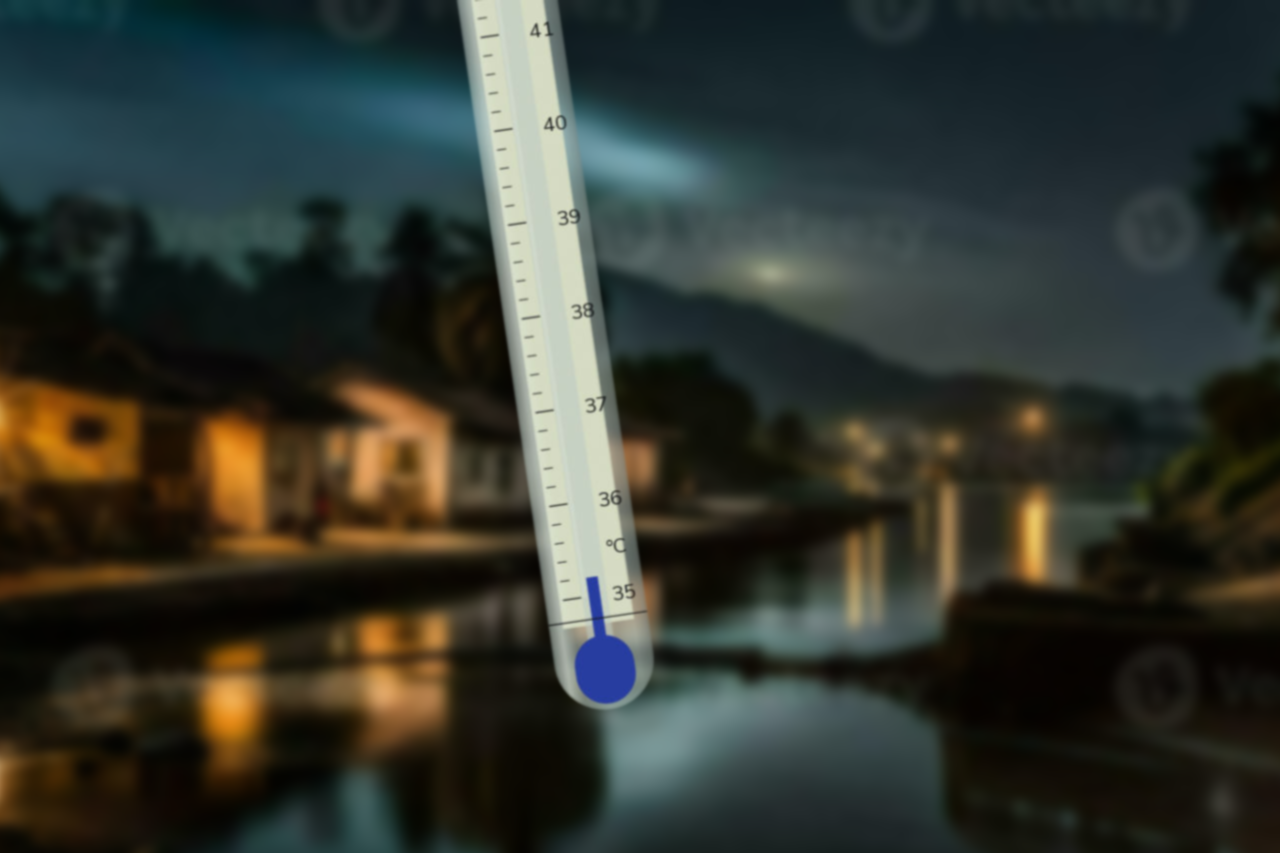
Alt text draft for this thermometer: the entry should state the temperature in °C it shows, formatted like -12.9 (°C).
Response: 35.2 (°C)
